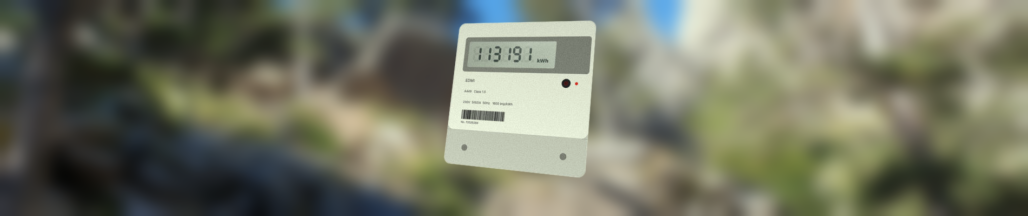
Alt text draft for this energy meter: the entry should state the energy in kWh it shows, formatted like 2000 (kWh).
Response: 113191 (kWh)
